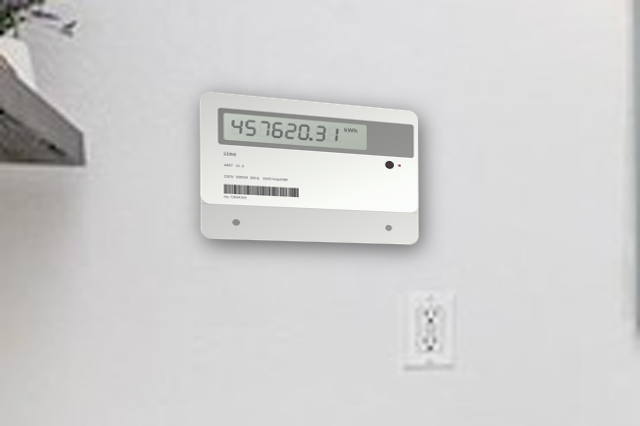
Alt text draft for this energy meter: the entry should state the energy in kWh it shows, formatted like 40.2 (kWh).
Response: 457620.31 (kWh)
